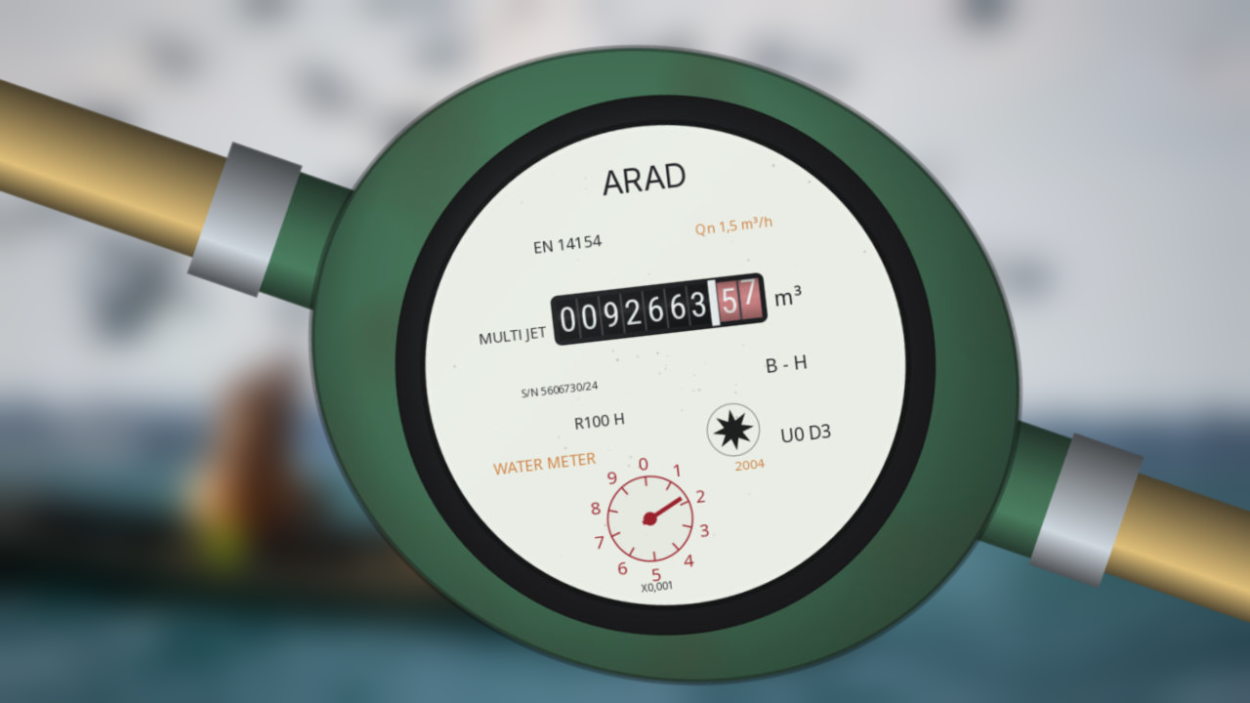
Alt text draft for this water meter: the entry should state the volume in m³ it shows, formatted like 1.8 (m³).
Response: 92663.571 (m³)
